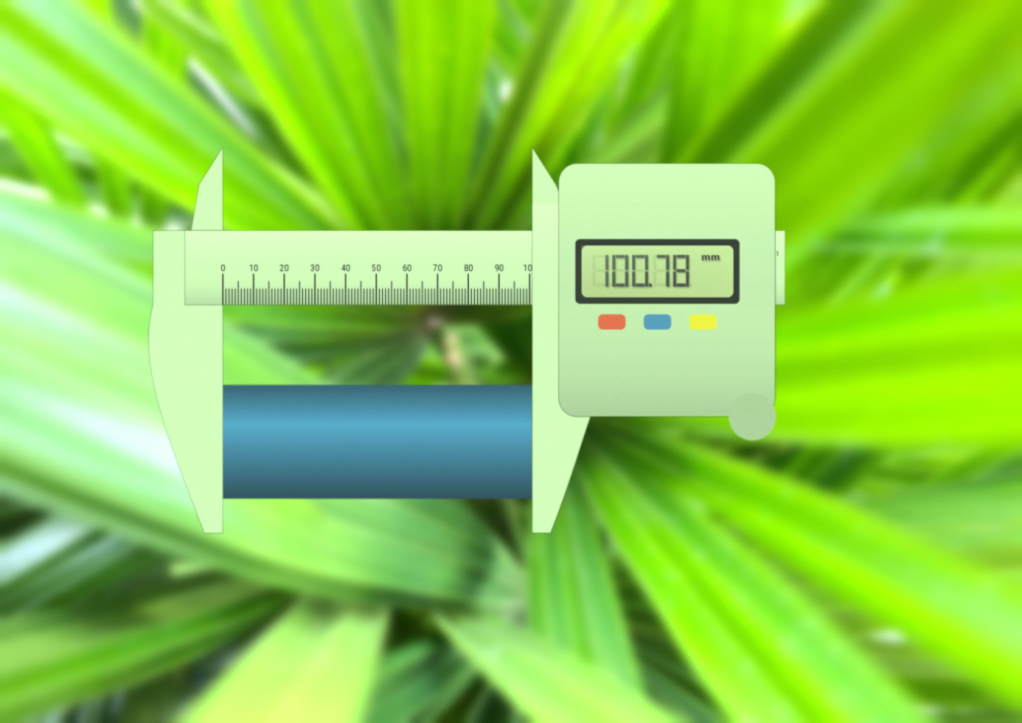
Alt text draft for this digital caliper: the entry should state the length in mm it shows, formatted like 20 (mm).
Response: 100.78 (mm)
